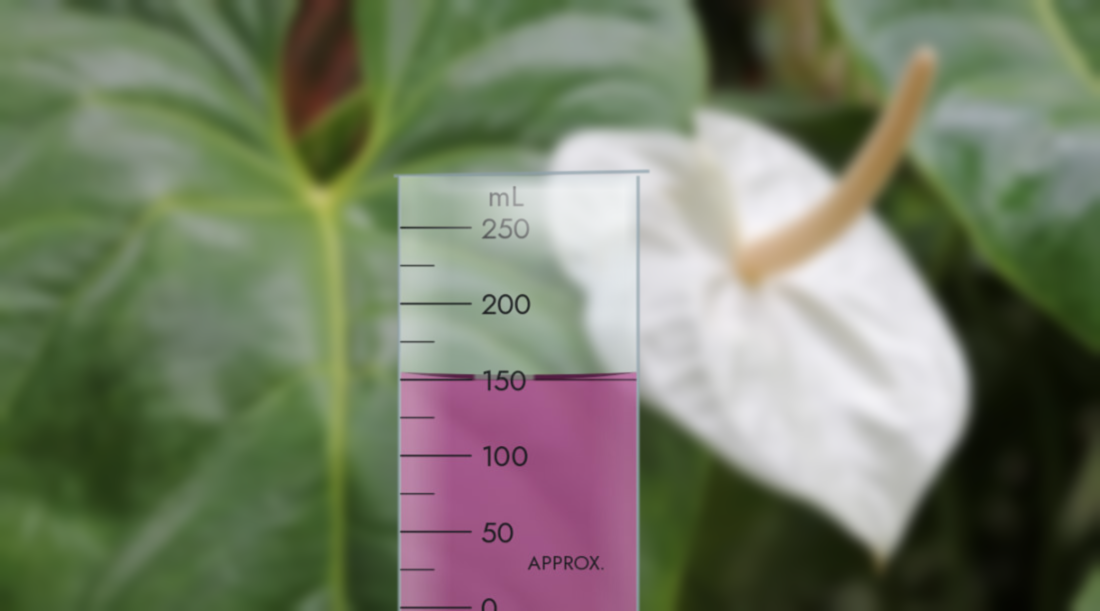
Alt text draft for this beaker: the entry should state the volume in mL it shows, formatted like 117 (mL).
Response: 150 (mL)
